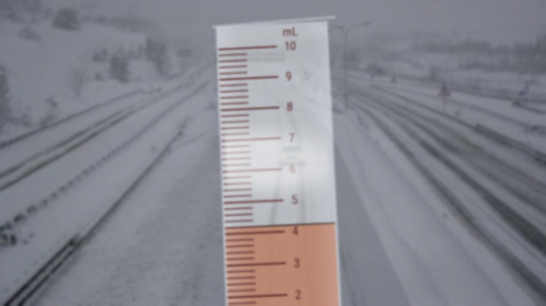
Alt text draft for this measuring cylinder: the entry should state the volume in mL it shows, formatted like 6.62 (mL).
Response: 4.2 (mL)
